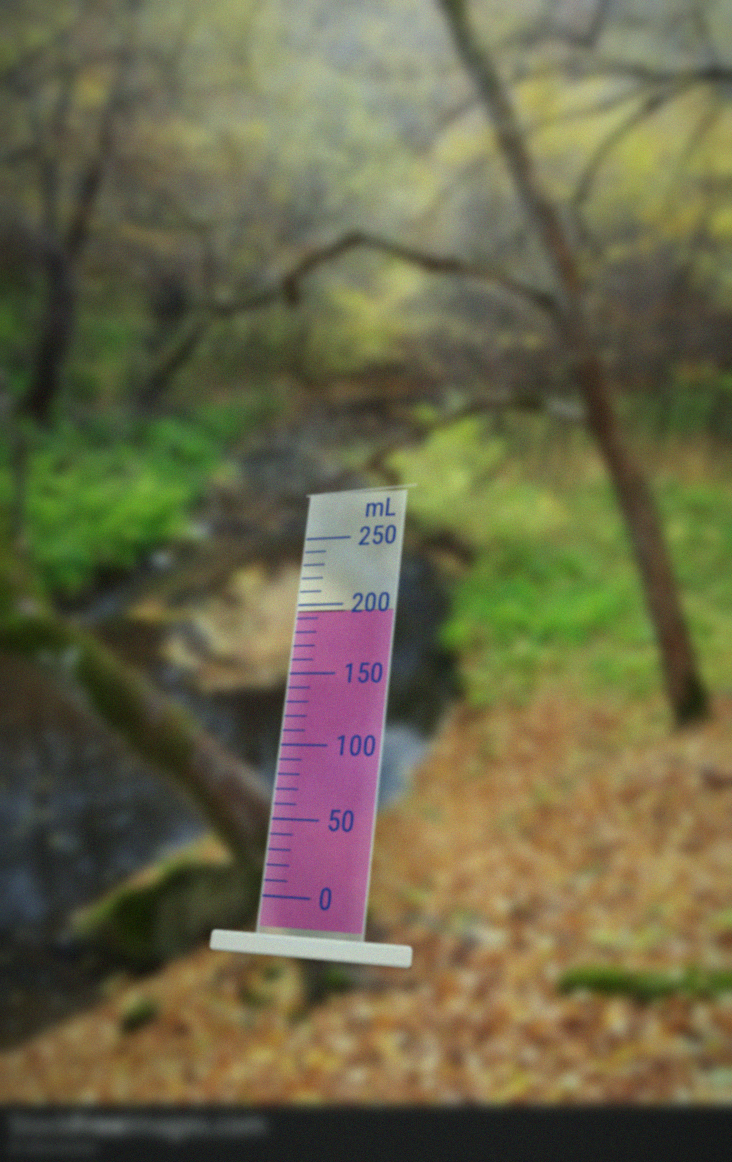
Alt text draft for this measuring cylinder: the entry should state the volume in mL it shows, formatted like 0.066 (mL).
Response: 195 (mL)
